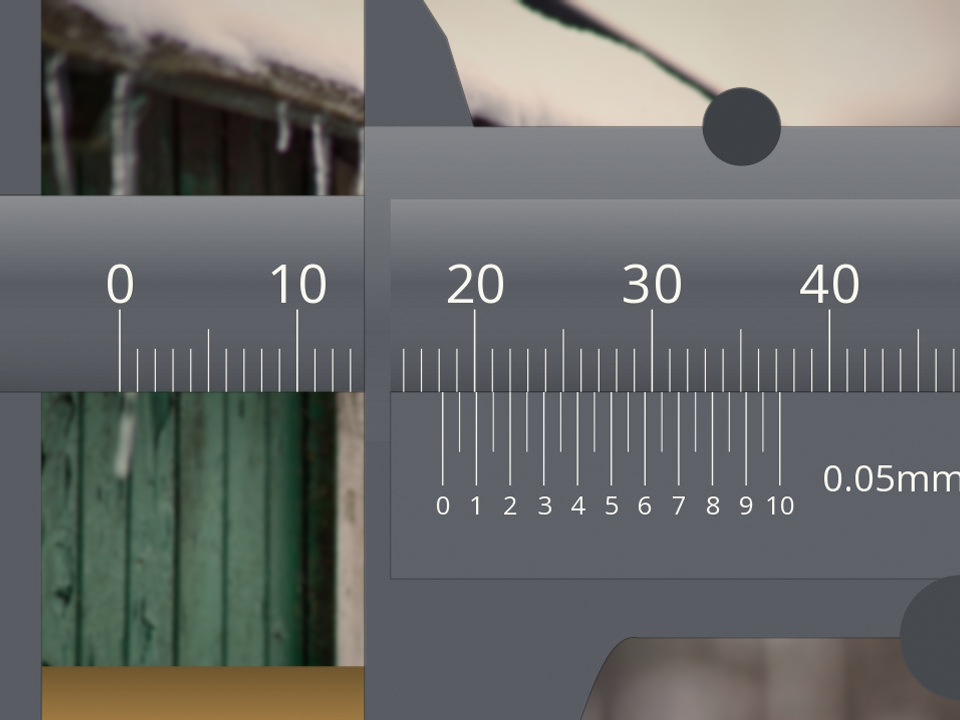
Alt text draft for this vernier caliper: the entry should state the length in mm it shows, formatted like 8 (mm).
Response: 18.2 (mm)
